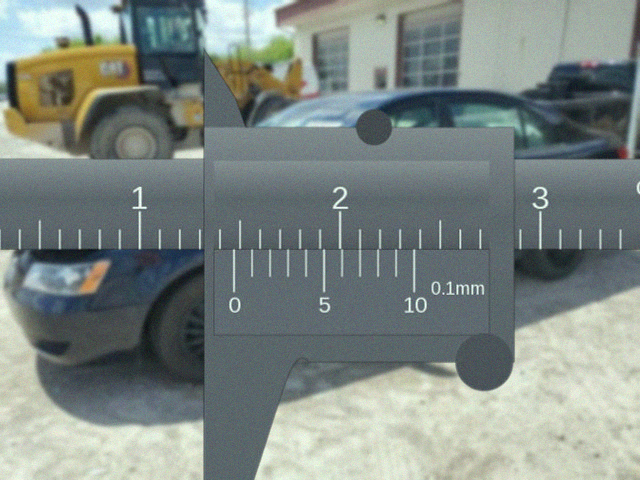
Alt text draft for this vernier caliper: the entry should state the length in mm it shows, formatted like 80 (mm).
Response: 14.7 (mm)
